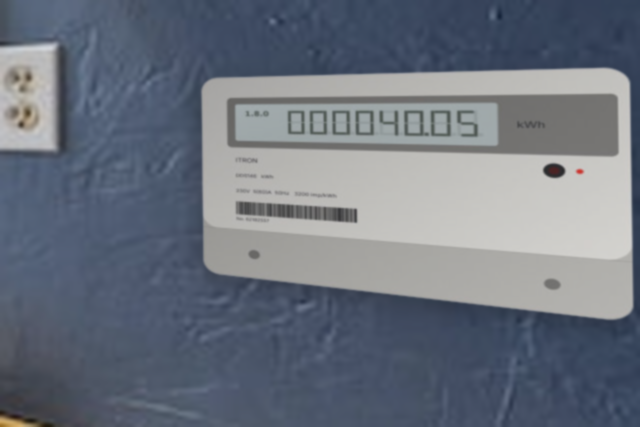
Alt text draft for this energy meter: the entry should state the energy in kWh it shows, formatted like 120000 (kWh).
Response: 40.05 (kWh)
